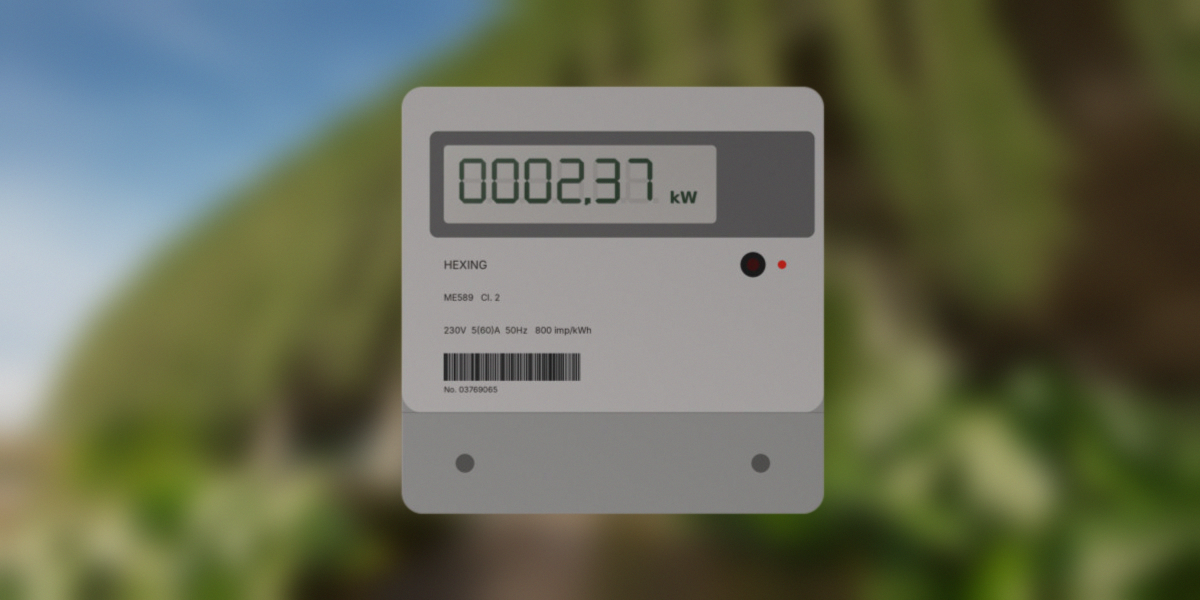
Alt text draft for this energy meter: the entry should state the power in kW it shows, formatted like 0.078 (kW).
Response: 2.37 (kW)
